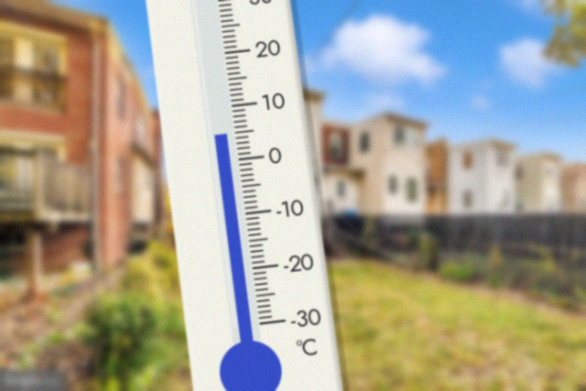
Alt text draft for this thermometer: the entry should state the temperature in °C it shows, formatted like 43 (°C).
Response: 5 (°C)
